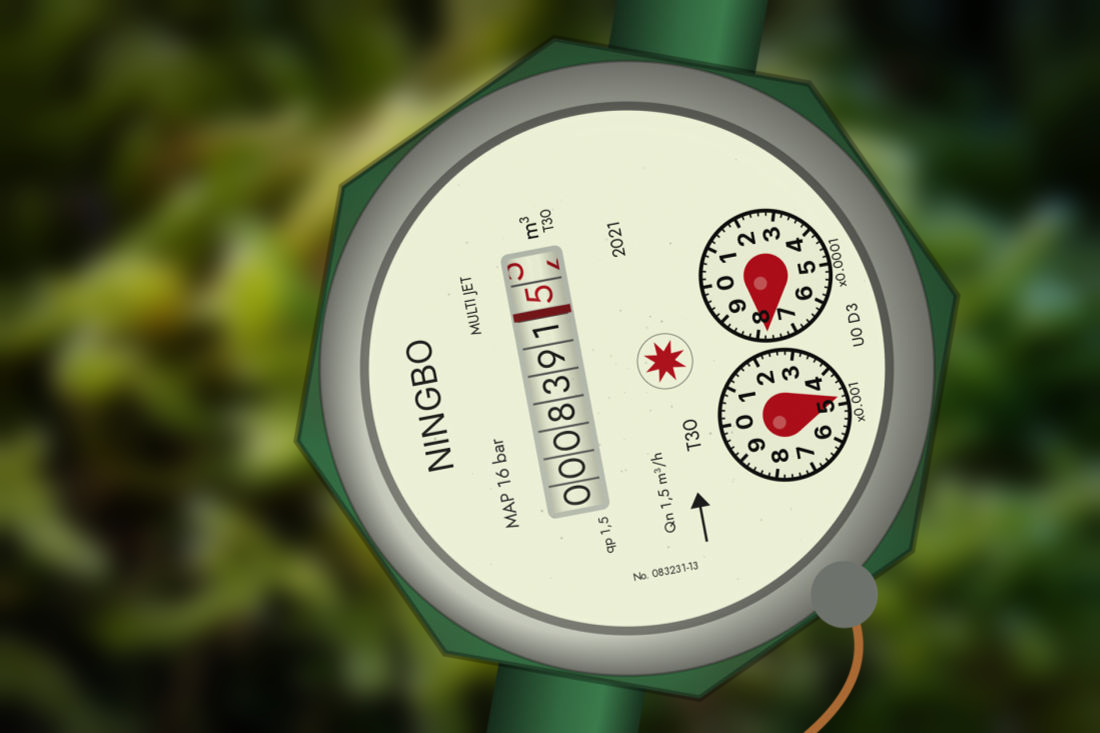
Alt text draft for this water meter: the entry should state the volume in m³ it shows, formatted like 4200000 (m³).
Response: 8391.5547 (m³)
